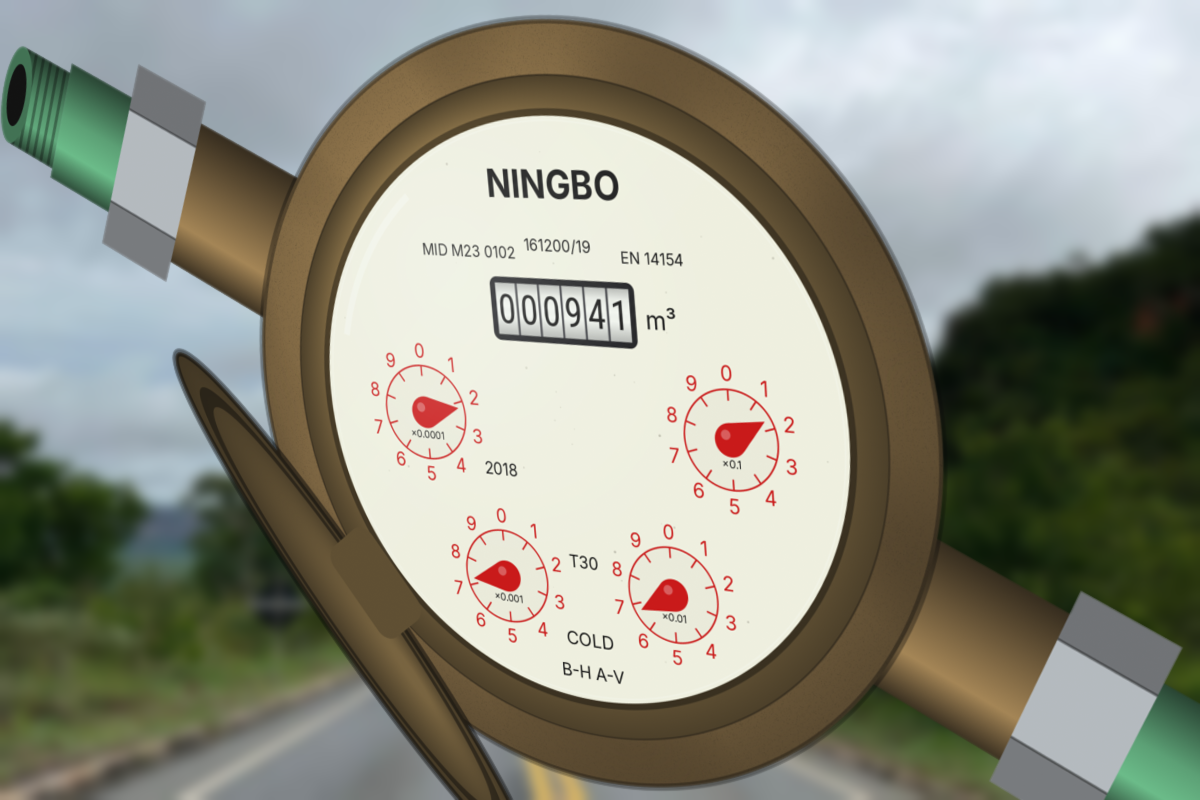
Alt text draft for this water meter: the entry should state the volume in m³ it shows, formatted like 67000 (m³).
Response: 941.1672 (m³)
